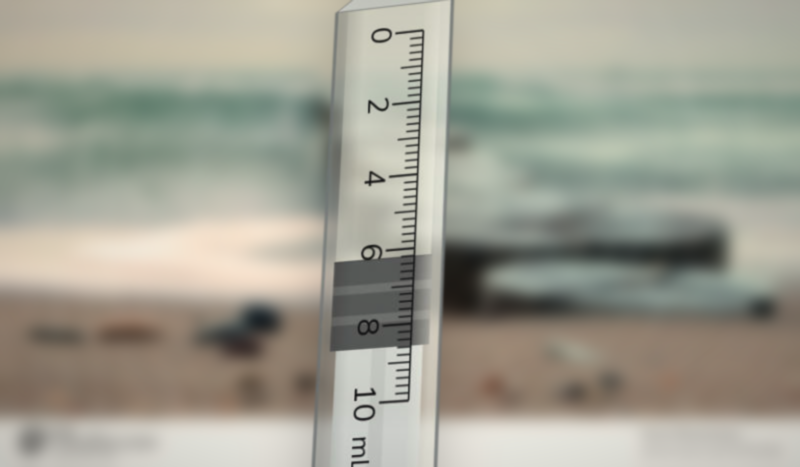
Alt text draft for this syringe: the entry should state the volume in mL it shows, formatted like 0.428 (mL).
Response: 6.2 (mL)
